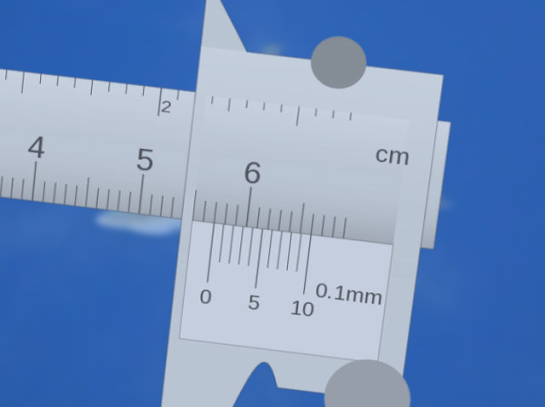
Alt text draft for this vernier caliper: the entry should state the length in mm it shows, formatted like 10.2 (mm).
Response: 57.0 (mm)
